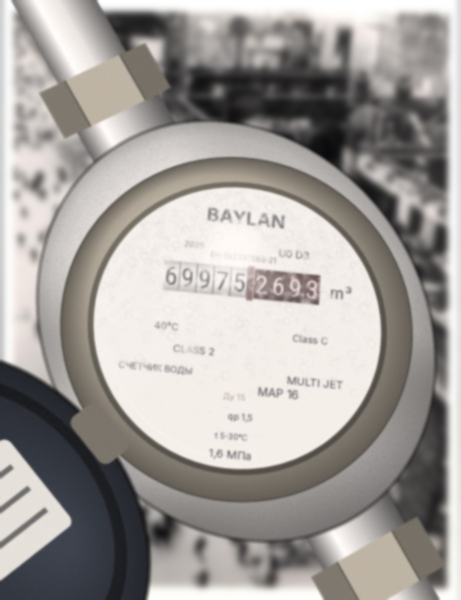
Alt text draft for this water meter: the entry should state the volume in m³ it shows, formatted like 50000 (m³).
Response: 69975.2693 (m³)
